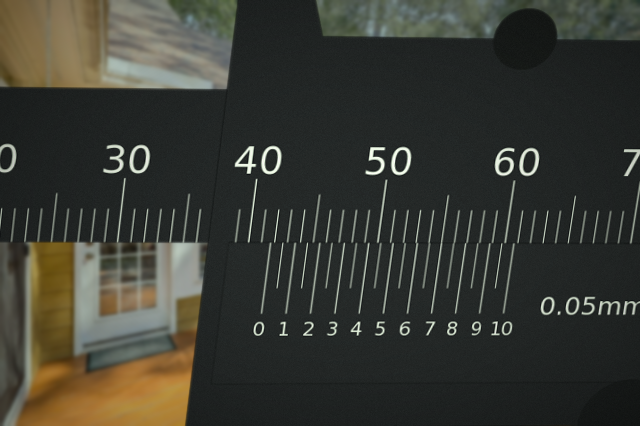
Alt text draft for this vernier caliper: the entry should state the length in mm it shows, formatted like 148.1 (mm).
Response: 41.7 (mm)
